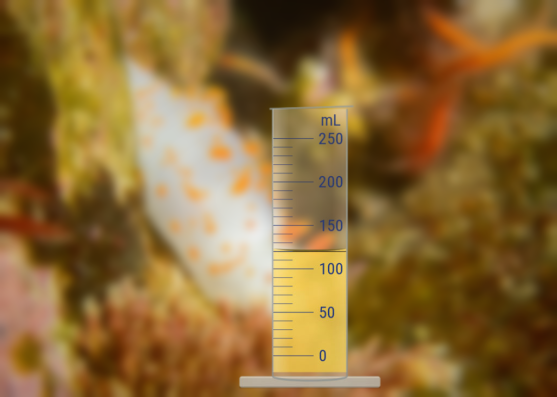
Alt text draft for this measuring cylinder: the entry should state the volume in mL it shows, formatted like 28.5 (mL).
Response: 120 (mL)
